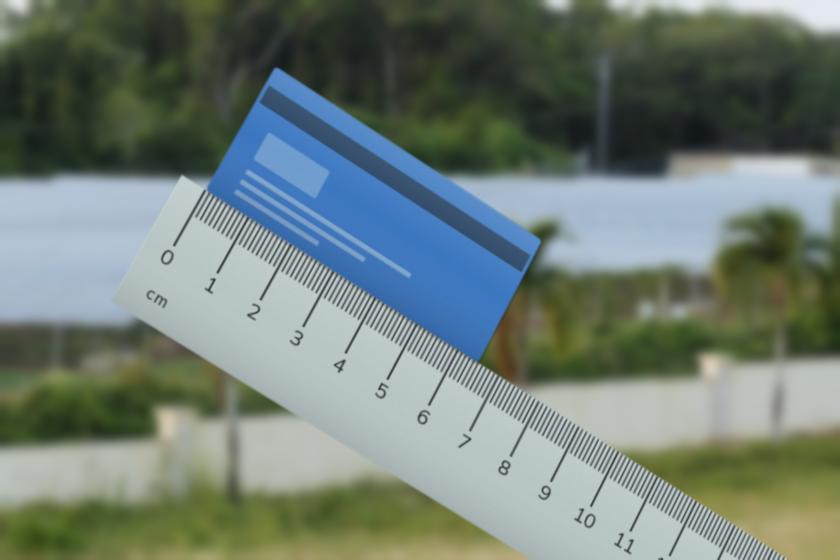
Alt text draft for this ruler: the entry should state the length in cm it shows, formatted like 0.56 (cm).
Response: 6.5 (cm)
